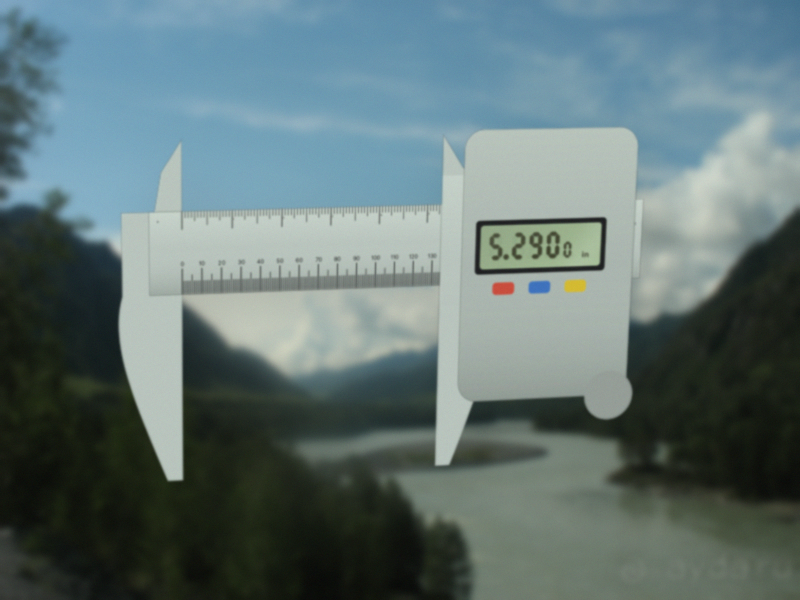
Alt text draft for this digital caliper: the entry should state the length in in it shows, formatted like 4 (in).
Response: 5.2900 (in)
